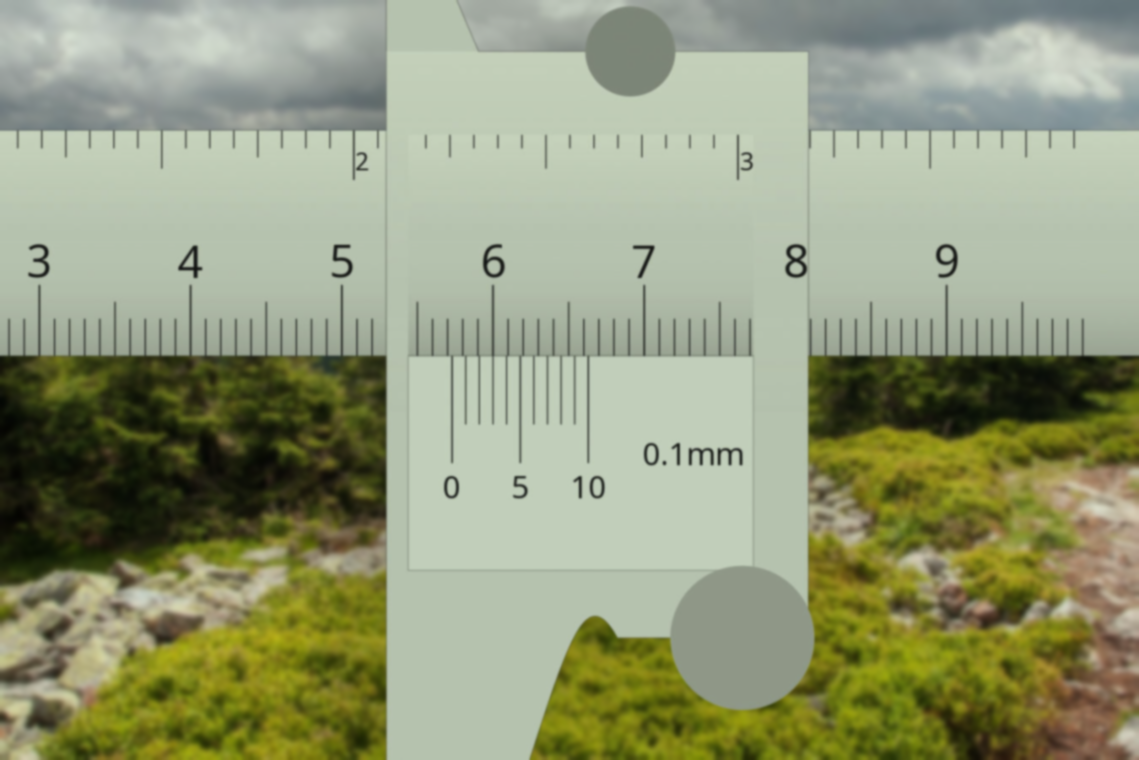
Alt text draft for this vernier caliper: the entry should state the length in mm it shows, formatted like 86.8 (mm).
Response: 57.3 (mm)
